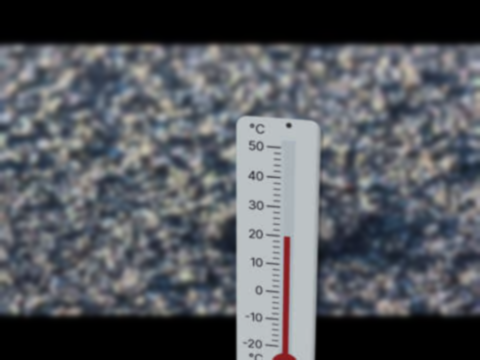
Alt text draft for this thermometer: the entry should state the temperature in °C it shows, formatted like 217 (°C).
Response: 20 (°C)
